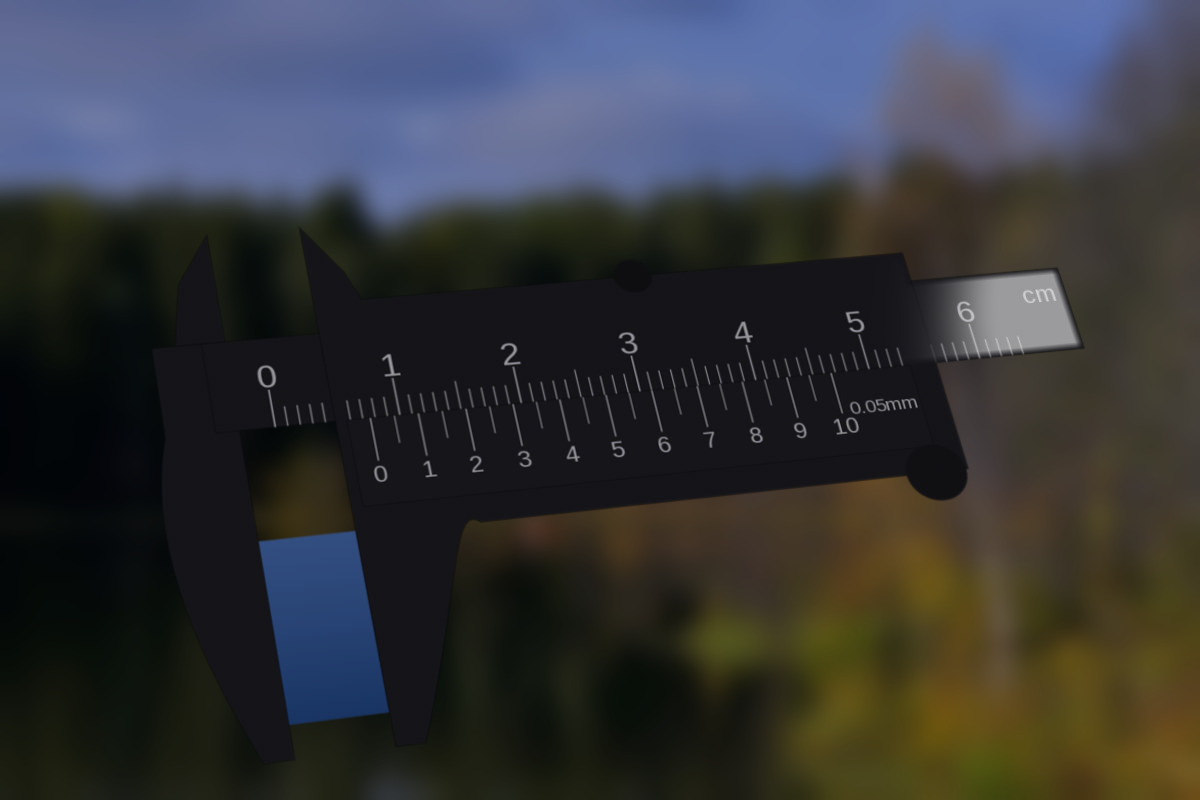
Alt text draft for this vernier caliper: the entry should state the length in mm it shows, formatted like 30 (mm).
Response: 7.6 (mm)
